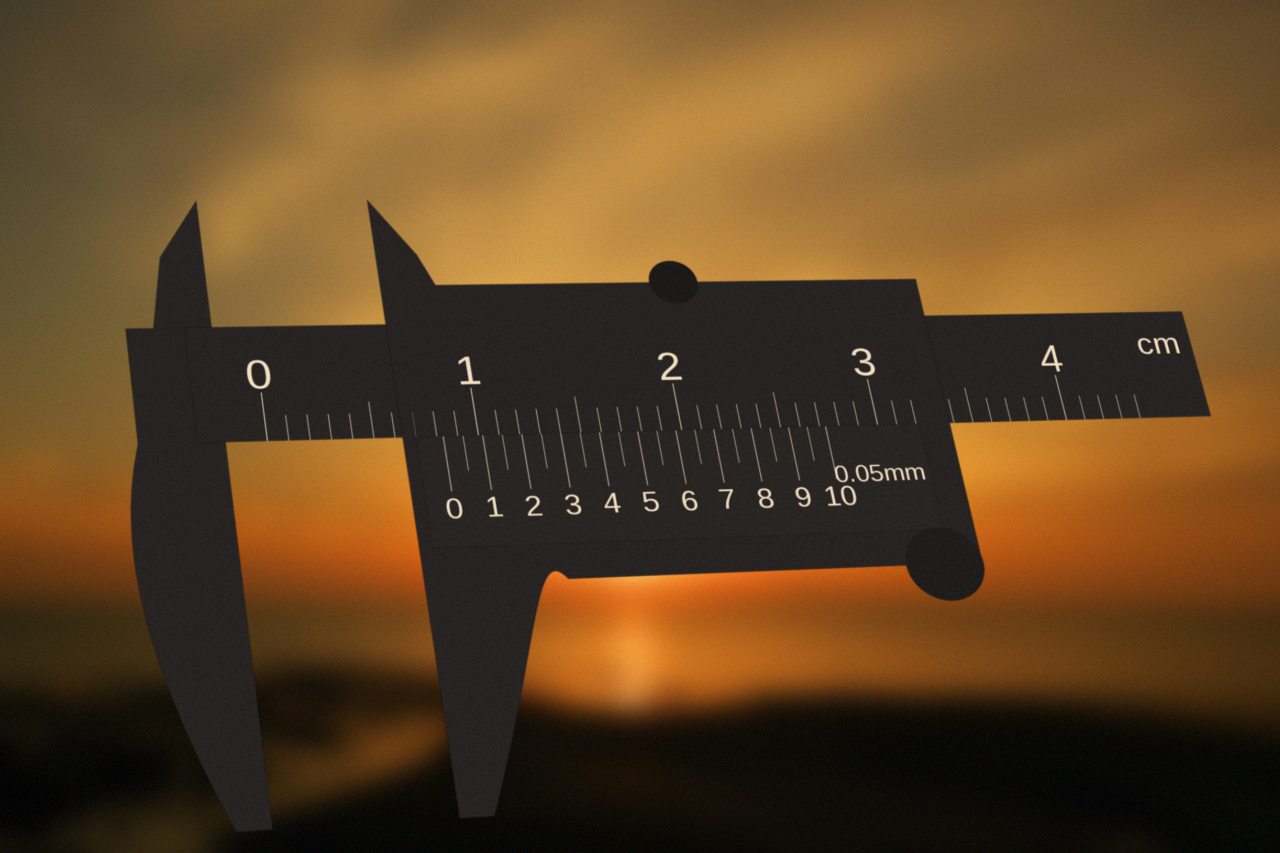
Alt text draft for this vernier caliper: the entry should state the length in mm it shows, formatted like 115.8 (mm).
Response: 8.3 (mm)
